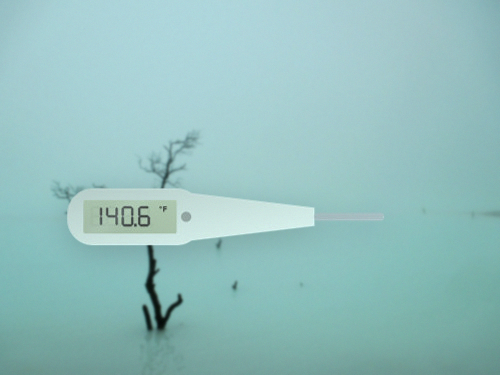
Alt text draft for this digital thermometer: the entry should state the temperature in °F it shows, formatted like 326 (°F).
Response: 140.6 (°F)
